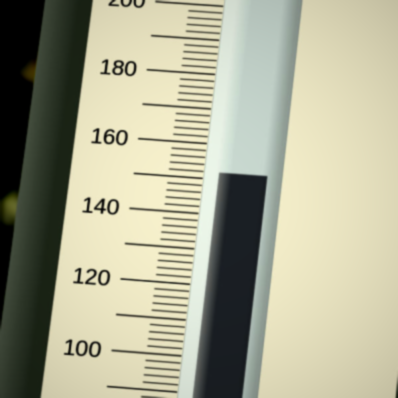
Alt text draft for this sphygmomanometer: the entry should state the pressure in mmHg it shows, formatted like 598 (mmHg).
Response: 152 (mmHg)
